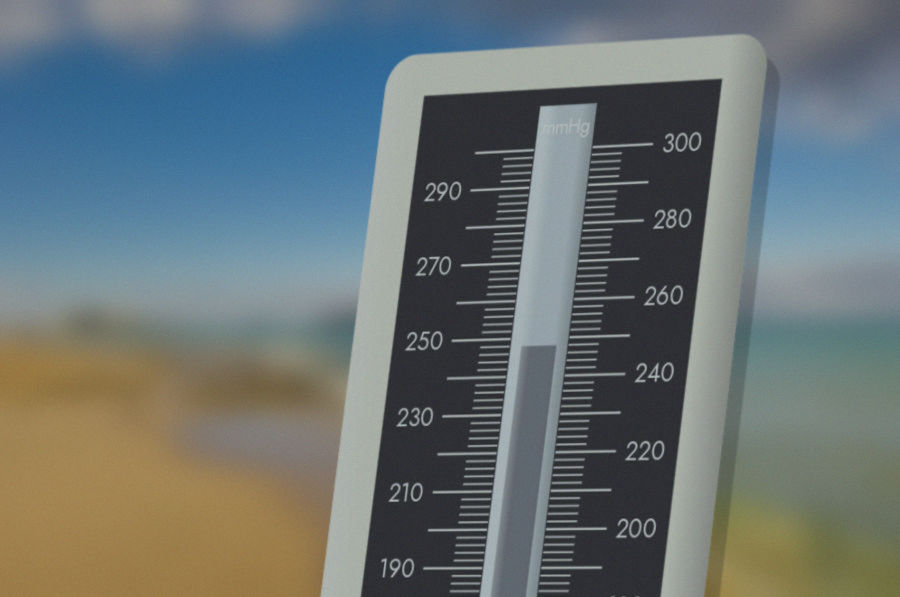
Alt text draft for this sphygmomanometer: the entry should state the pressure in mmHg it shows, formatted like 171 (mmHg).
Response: 248 (mmHg)
